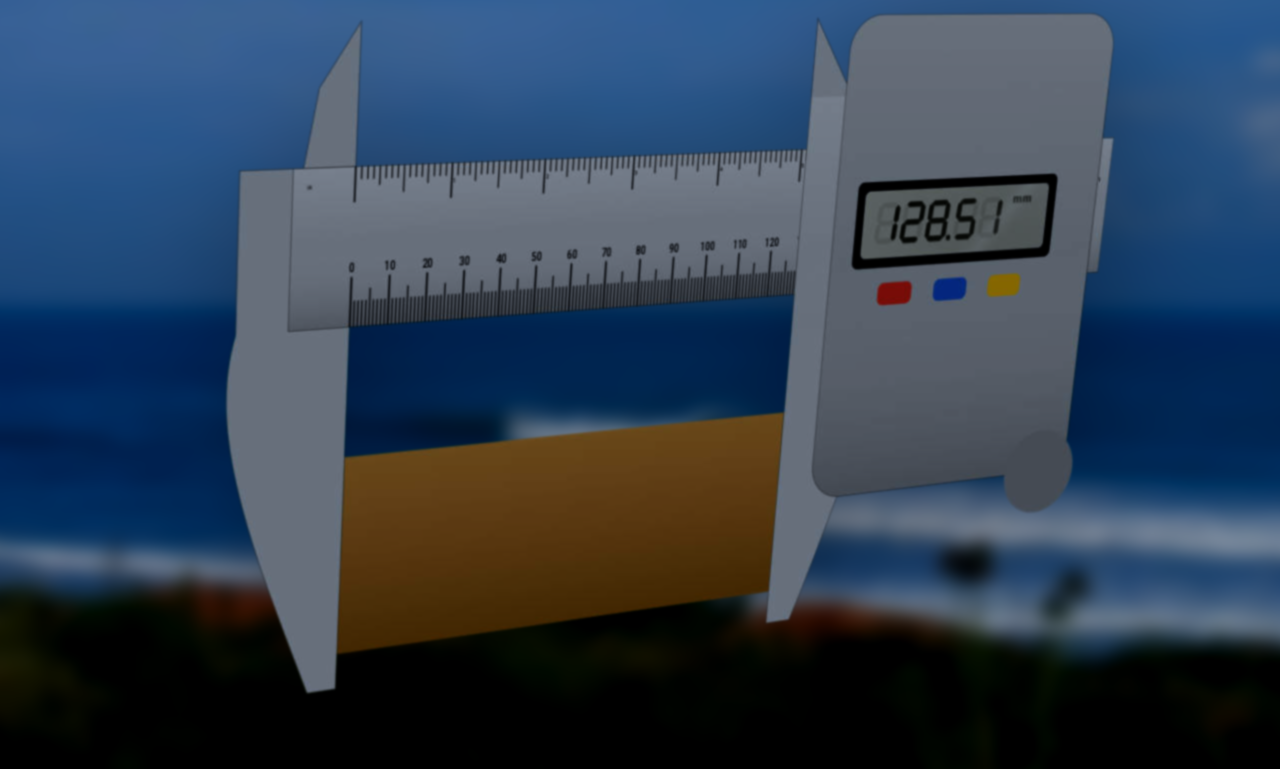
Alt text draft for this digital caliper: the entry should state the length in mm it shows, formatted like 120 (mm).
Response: 128.51 (mm)
